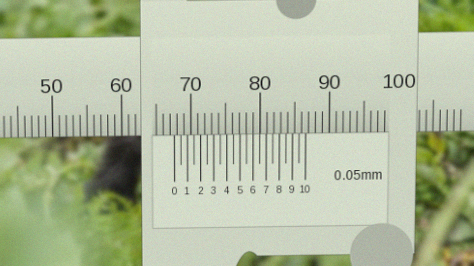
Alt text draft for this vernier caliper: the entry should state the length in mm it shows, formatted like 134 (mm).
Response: 67.6 (mm)
